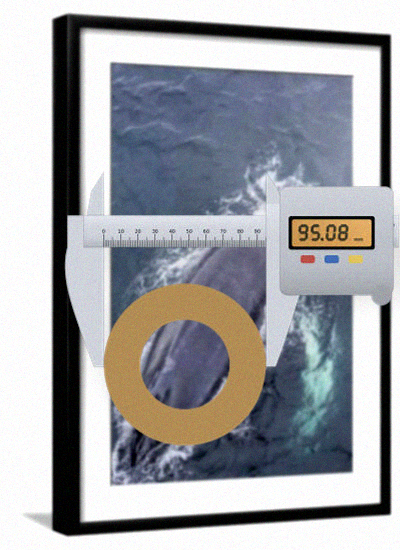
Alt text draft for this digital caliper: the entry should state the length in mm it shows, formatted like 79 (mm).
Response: 95.08 (mm)
